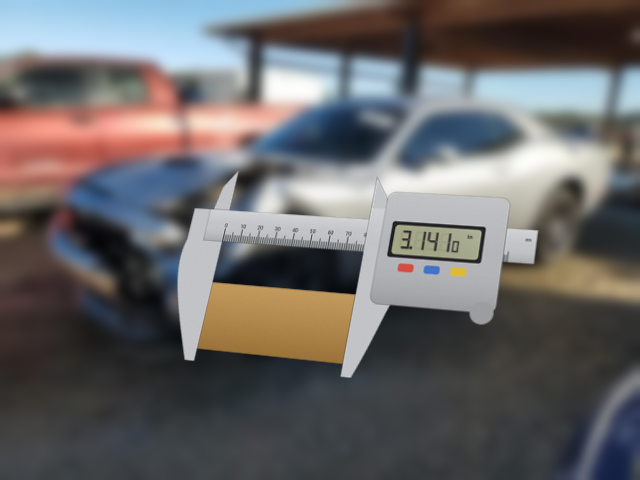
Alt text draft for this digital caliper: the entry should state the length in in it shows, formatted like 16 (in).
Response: 3.1410 (in)
